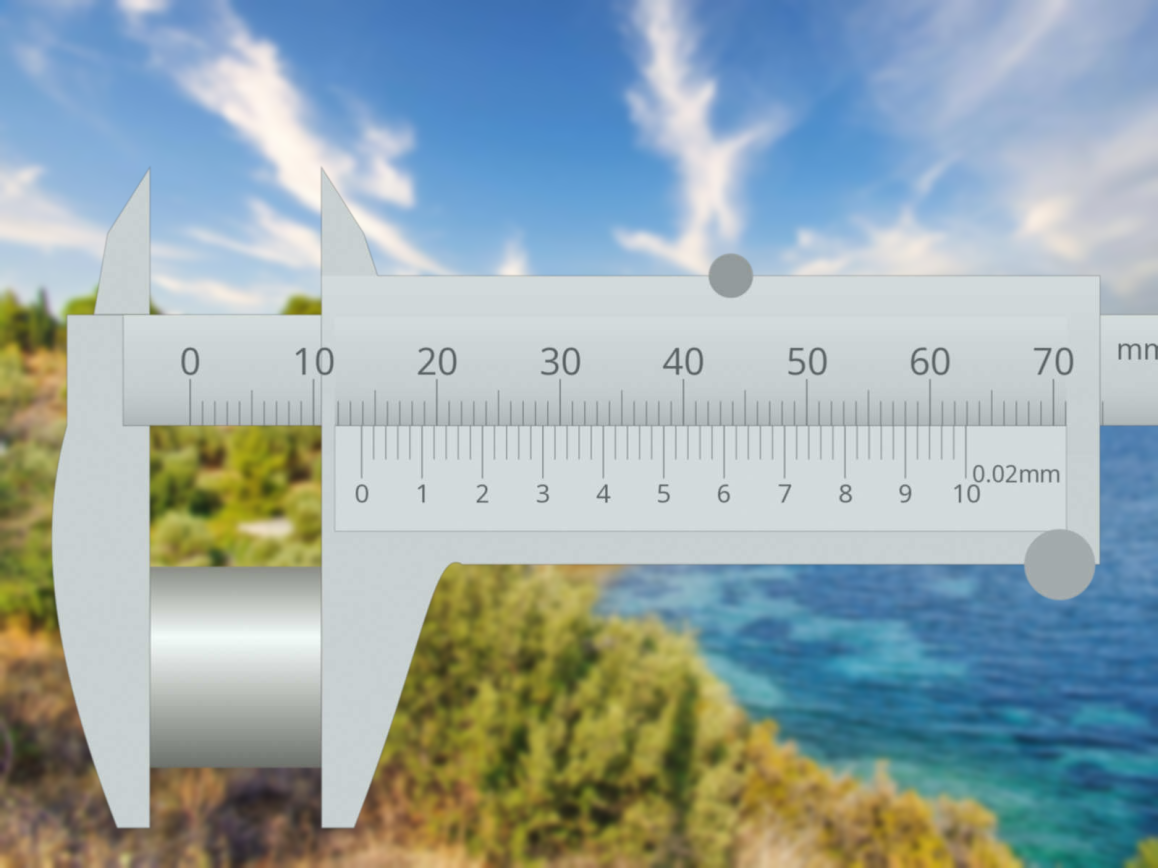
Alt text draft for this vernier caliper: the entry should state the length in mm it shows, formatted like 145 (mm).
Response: 13.9 (mm)
